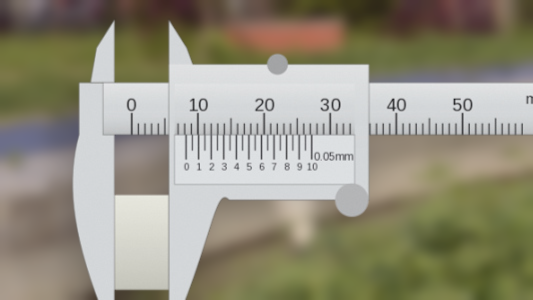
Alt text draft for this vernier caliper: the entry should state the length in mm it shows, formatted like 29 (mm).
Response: 8.2 (mm)
